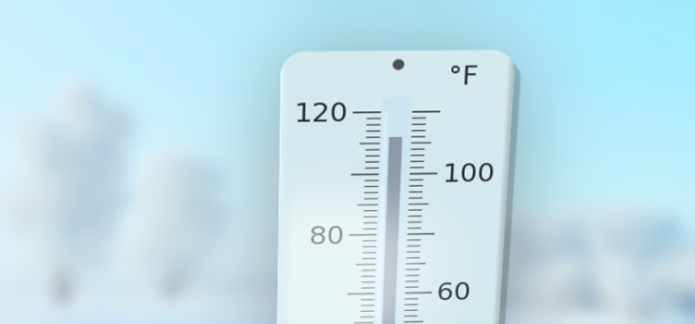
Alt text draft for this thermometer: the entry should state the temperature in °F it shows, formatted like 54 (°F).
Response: 112 (°F)
